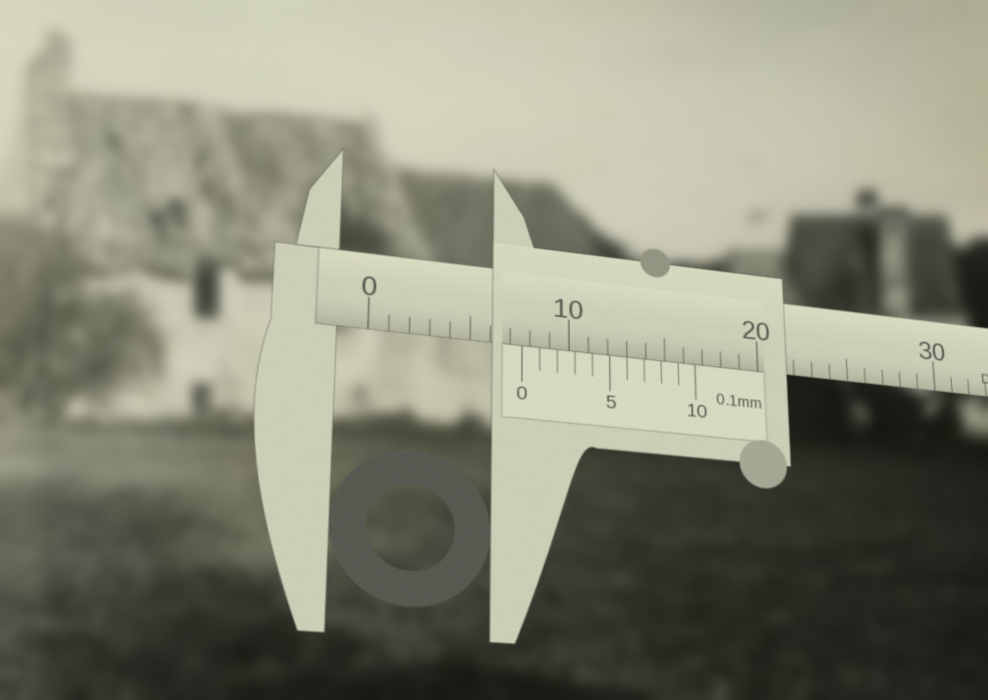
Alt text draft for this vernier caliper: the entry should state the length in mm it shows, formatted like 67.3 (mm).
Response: 7.6 (mm)
